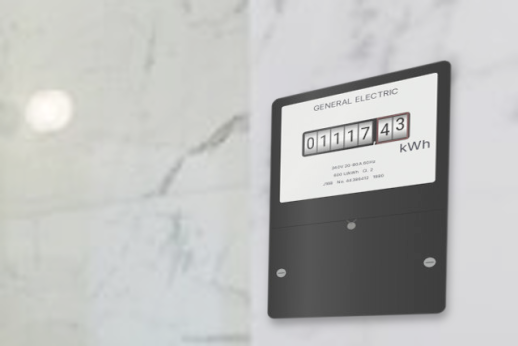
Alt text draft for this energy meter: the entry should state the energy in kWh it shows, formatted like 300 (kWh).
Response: 1117.43 (kWh)
